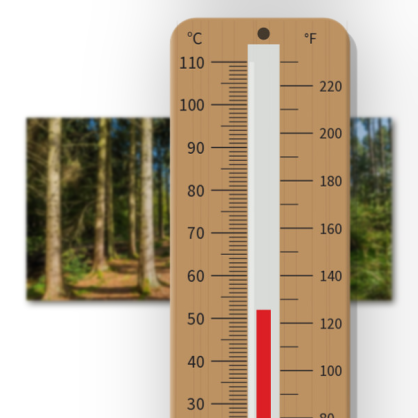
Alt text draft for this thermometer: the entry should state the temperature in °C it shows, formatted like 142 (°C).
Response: 52 (°C)
